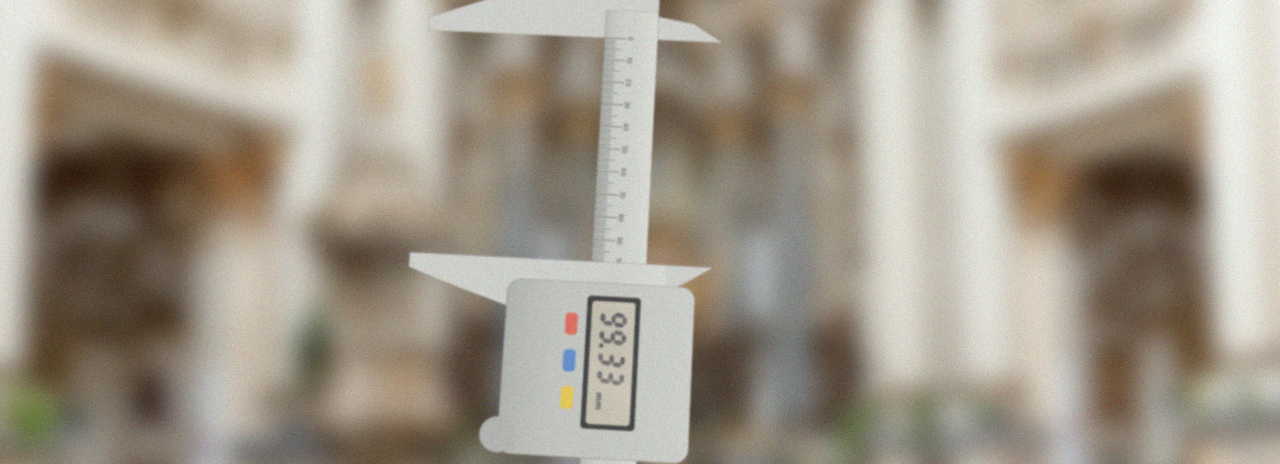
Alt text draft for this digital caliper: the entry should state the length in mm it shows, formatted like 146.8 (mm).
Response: 99.33 (mm)
